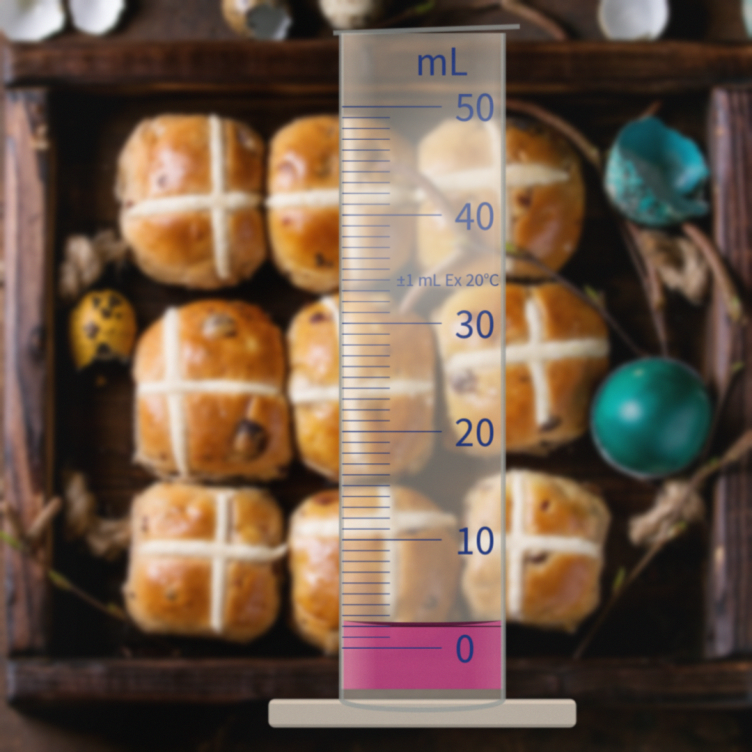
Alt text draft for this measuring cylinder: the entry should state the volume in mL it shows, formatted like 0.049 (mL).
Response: 2 (mL)
